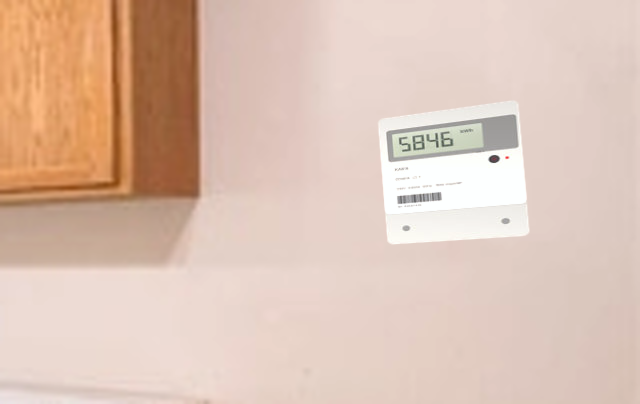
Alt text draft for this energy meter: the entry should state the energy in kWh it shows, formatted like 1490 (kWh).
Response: 5846 (kWh)
